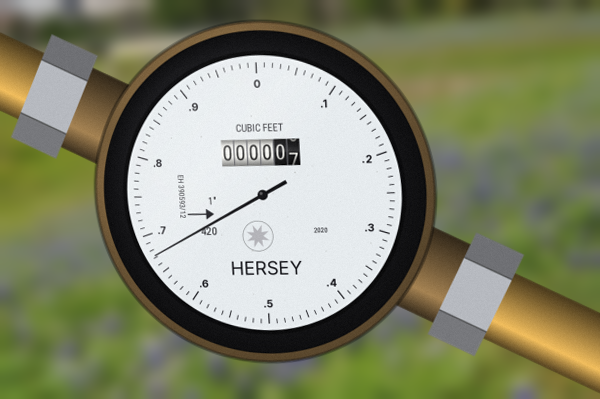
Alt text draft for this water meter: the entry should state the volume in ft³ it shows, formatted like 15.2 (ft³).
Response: 6.67 (ft³)
